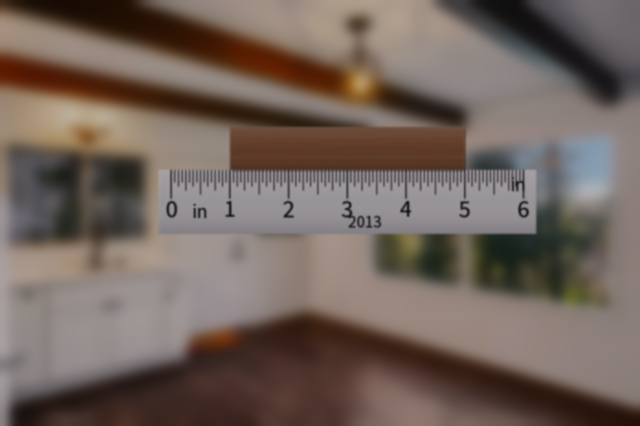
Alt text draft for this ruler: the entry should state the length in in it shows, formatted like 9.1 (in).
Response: 4 (in)
